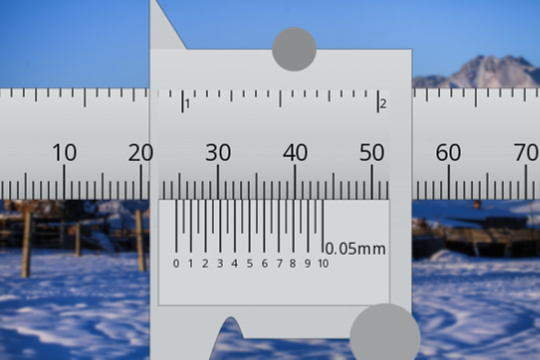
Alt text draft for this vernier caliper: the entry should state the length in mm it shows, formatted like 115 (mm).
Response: 24.6 (mm)
